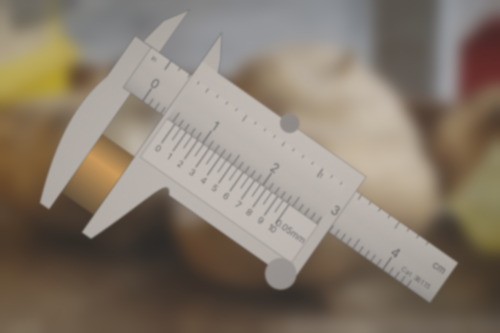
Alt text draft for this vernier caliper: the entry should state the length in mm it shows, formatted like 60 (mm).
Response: 5.4 (mm)
